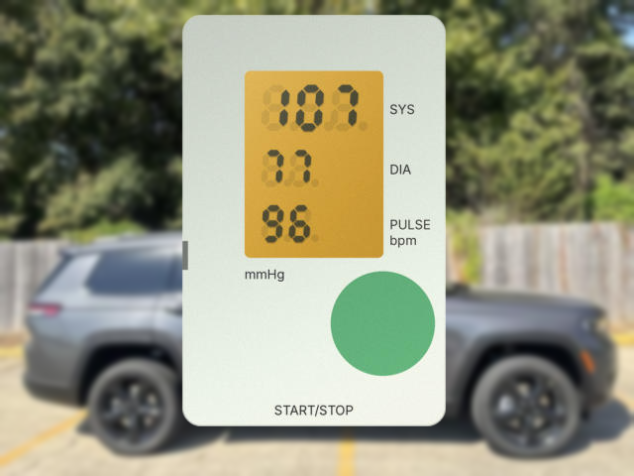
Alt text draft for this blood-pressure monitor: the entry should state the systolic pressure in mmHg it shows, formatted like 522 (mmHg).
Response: 107 (mmHg)
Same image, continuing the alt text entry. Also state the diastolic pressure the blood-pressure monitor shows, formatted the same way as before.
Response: 77 (mmHg)
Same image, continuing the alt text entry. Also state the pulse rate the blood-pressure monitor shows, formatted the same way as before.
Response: 96 (bpm)
